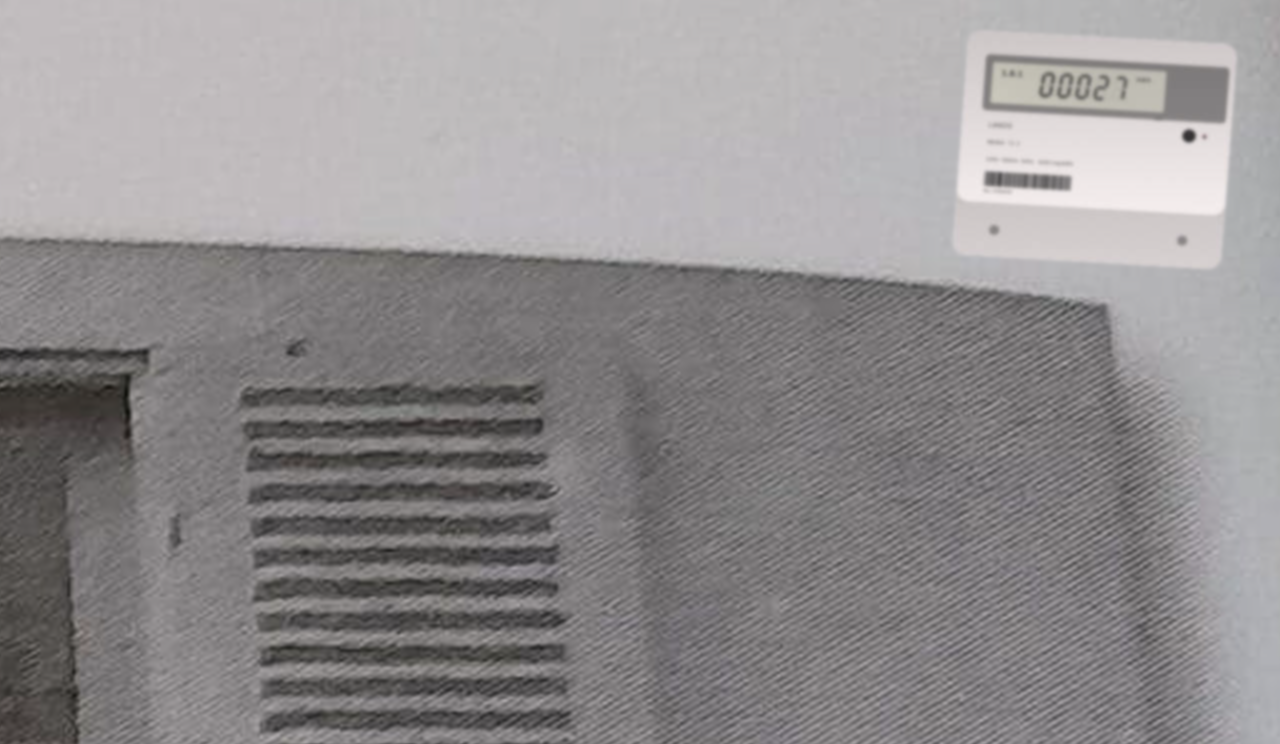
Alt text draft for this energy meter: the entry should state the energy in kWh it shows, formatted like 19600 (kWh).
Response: 27 (kWh)
